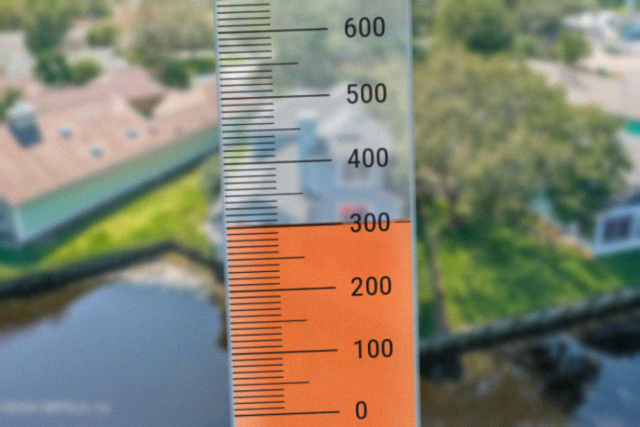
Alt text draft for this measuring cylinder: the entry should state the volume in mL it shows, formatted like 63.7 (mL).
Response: 300 (mL)
